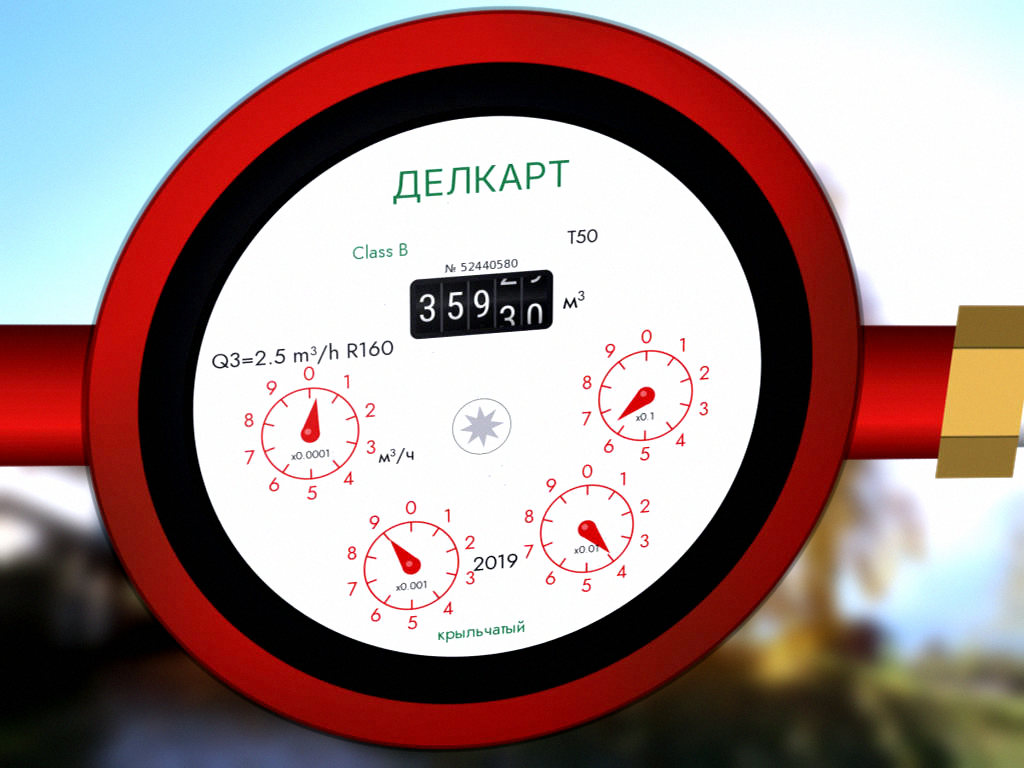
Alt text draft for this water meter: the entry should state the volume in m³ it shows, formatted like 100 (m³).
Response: 35929.6390 (m³)
